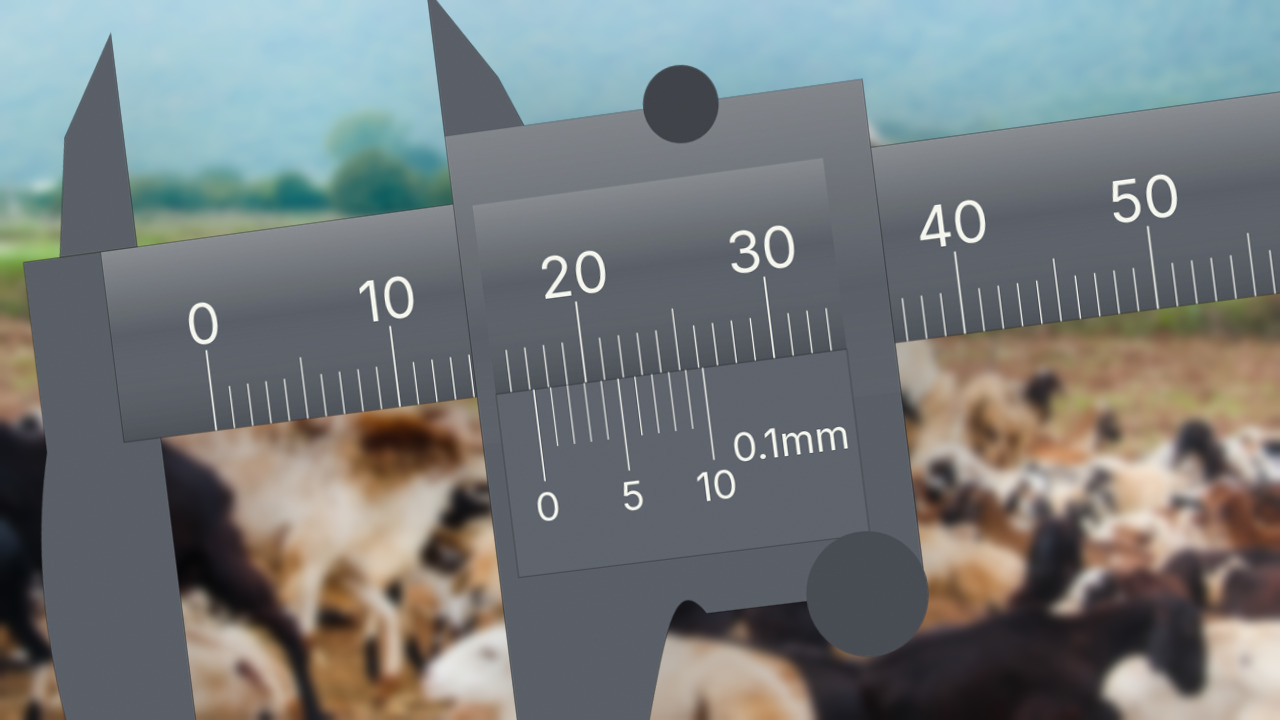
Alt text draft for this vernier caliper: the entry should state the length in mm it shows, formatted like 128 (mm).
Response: 17.2 (mm)
